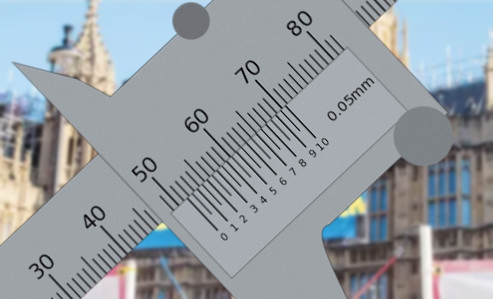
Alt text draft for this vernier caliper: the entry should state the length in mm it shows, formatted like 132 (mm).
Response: 51.6 (mm)
